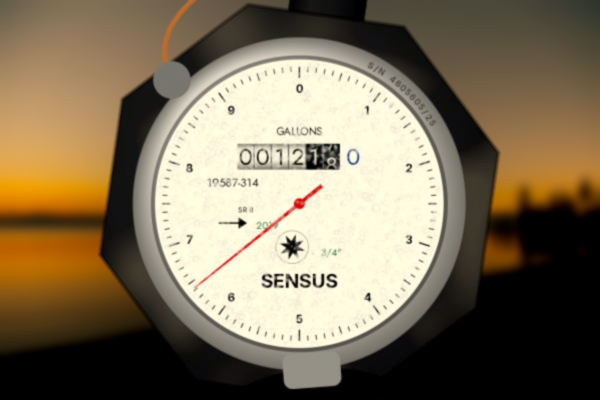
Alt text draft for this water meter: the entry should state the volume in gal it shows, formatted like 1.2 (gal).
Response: 12176.4 (gal)
